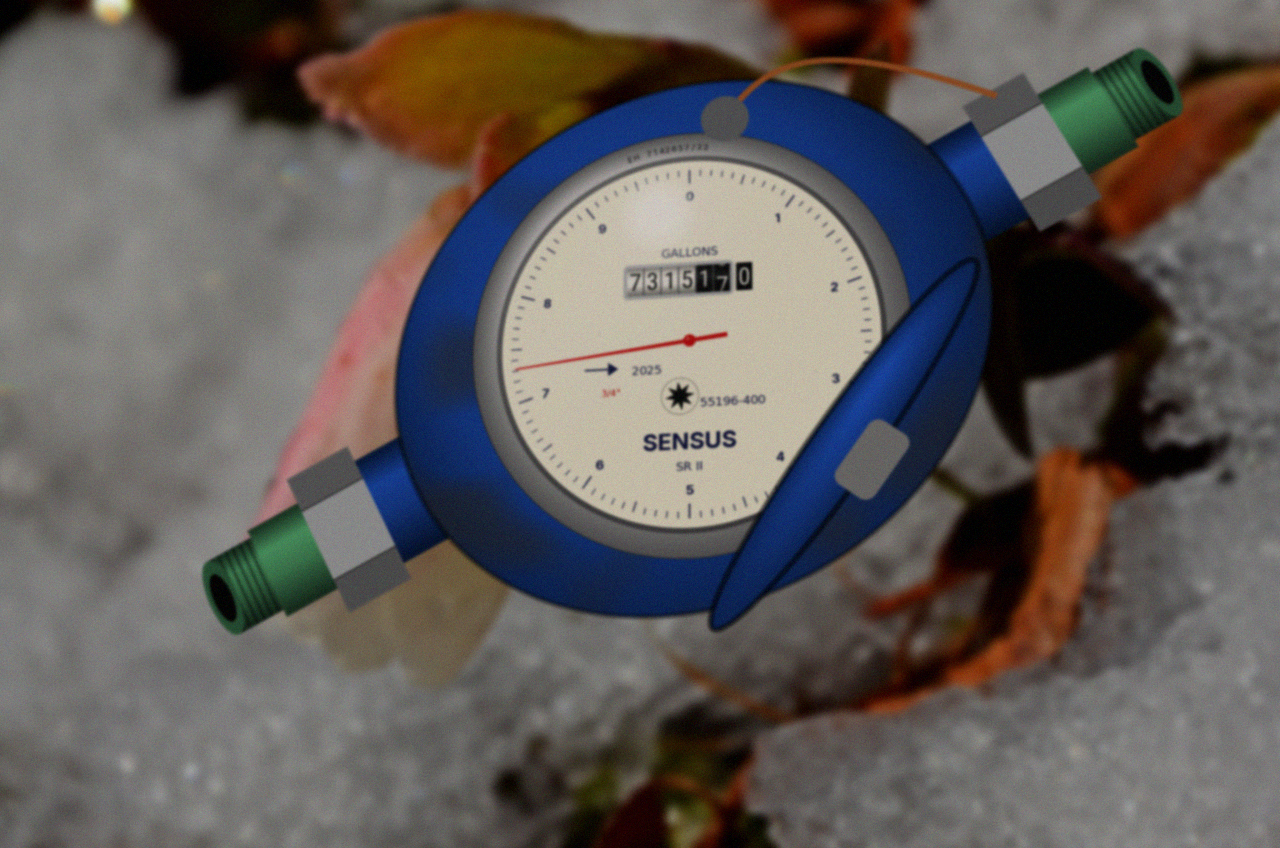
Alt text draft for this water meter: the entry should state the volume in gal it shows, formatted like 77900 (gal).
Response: 7315167.3 (gal)
